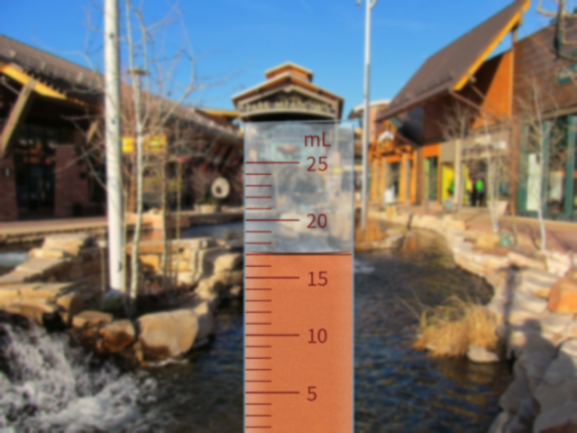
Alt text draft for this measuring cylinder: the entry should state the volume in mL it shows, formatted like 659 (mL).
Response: 17 (mL)
